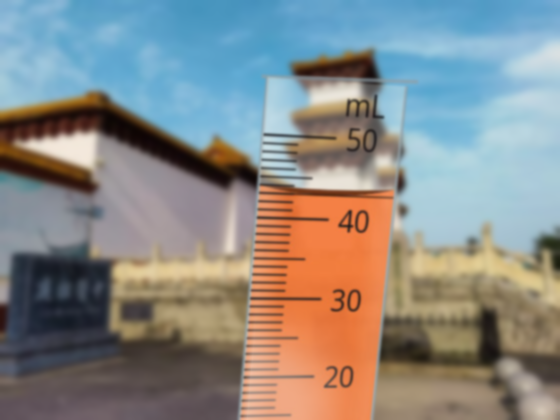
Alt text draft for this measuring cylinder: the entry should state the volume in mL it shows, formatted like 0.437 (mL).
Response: 43 (mL)
